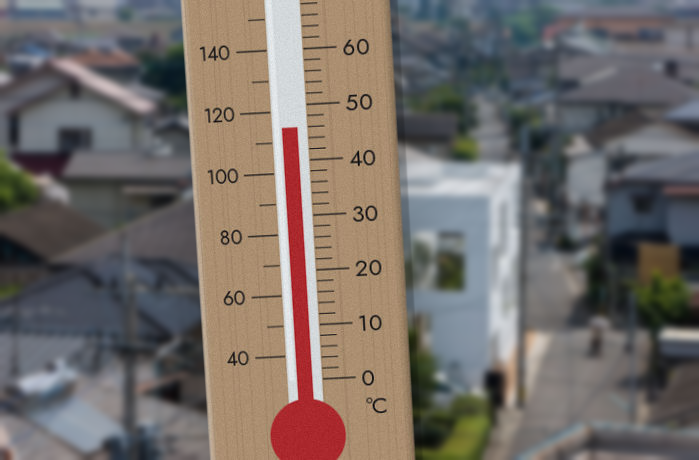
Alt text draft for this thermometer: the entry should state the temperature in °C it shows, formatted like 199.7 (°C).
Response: 46 (°C)
